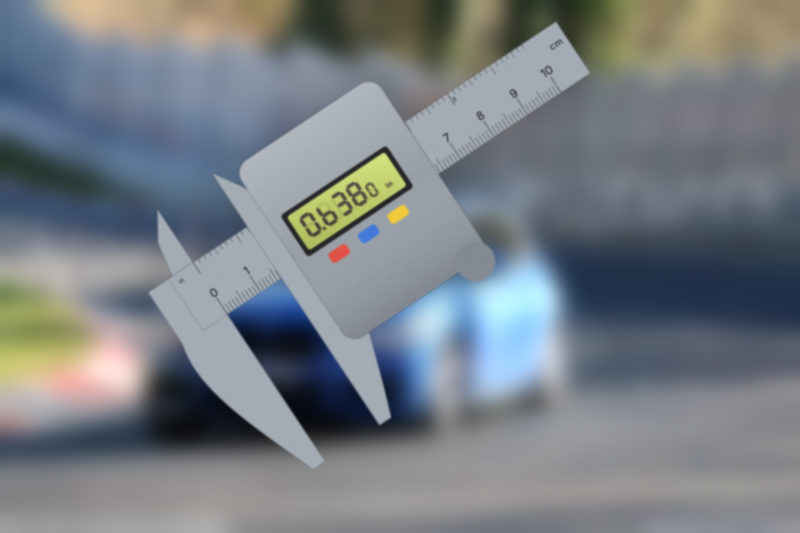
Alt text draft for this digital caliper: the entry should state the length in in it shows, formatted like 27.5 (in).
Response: 0.6380 (in)
